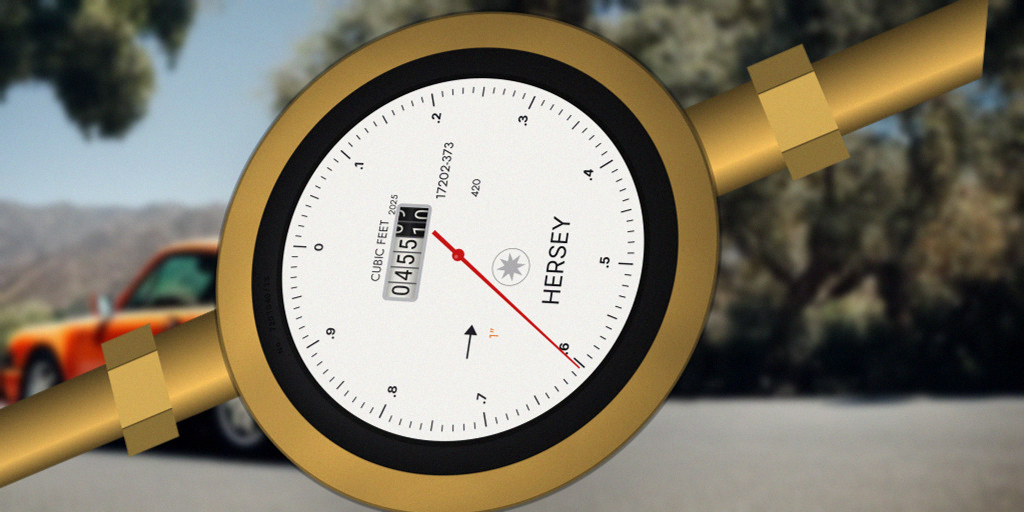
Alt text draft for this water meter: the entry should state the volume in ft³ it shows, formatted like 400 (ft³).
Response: 45509.60 (ft³)
